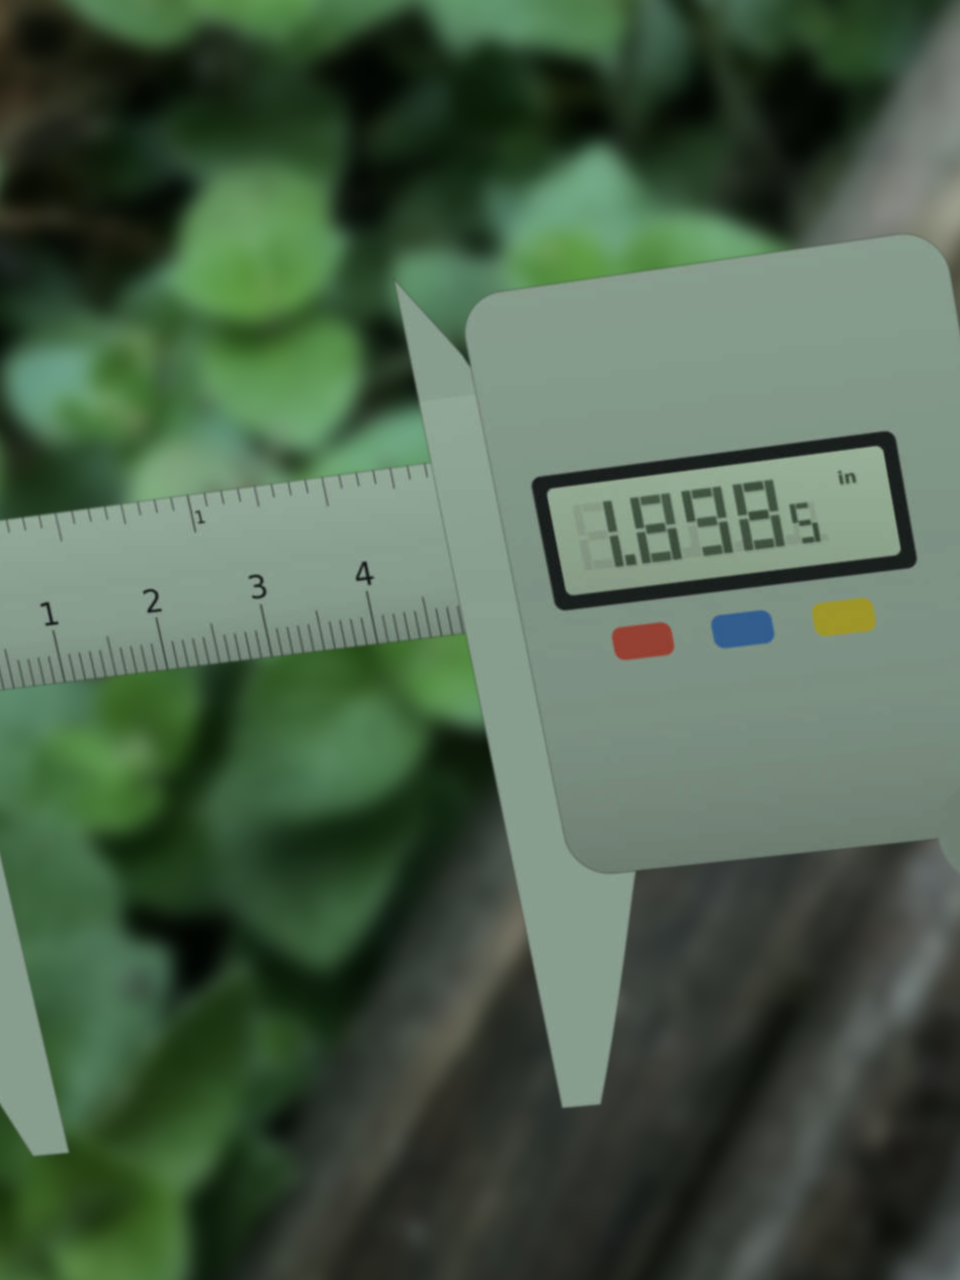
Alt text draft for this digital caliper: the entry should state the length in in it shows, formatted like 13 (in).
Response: 1.8985 (in)
